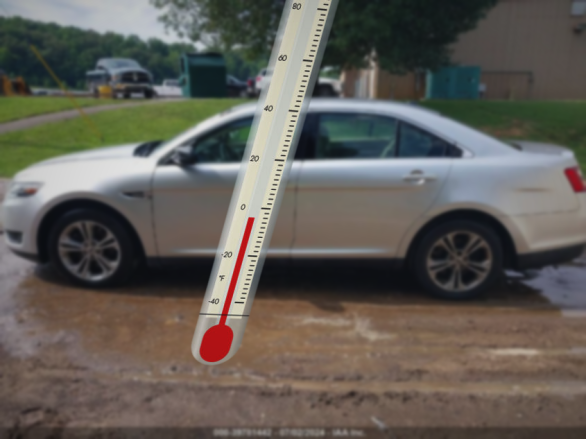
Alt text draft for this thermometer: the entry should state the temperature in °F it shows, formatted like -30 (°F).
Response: -4 (°F)
